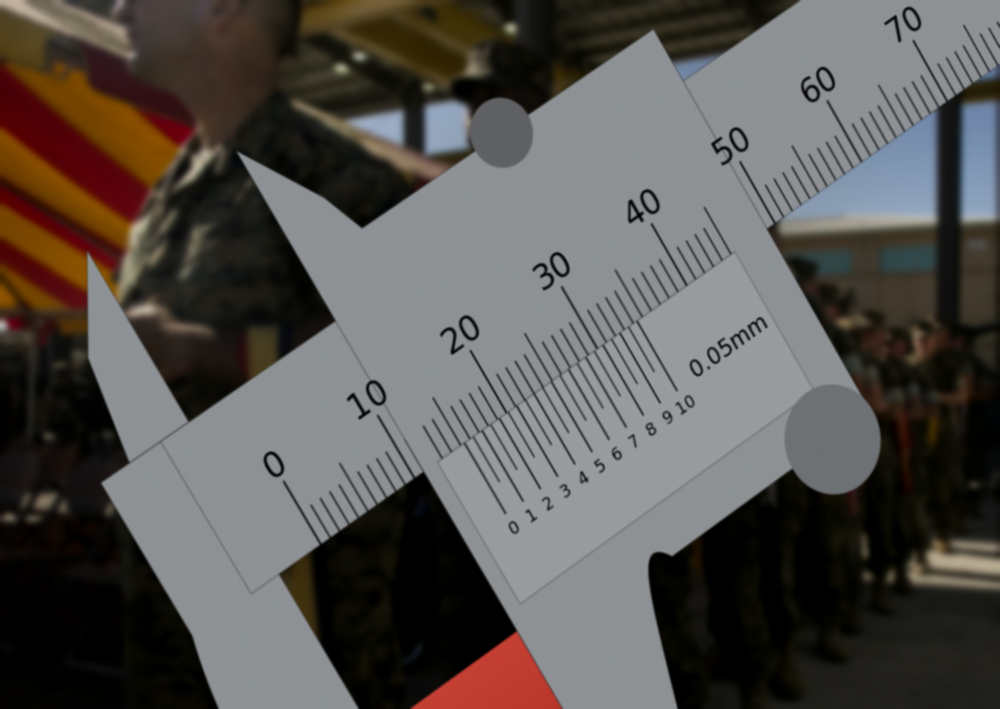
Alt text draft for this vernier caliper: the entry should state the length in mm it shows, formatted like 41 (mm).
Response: 15.4 (mm)
